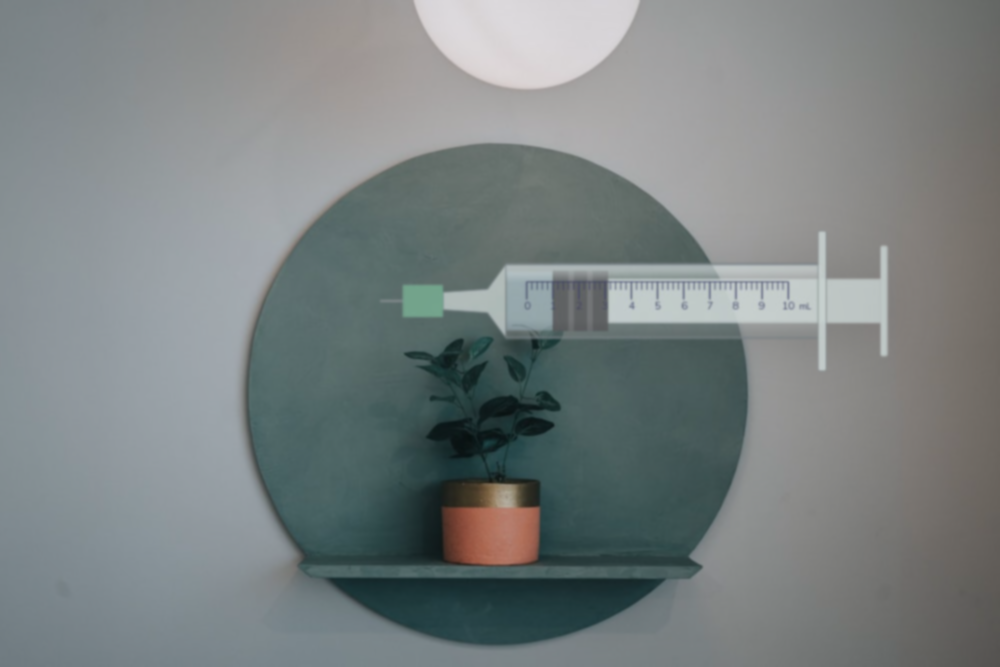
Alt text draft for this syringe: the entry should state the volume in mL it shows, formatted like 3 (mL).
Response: 1 (mL)
